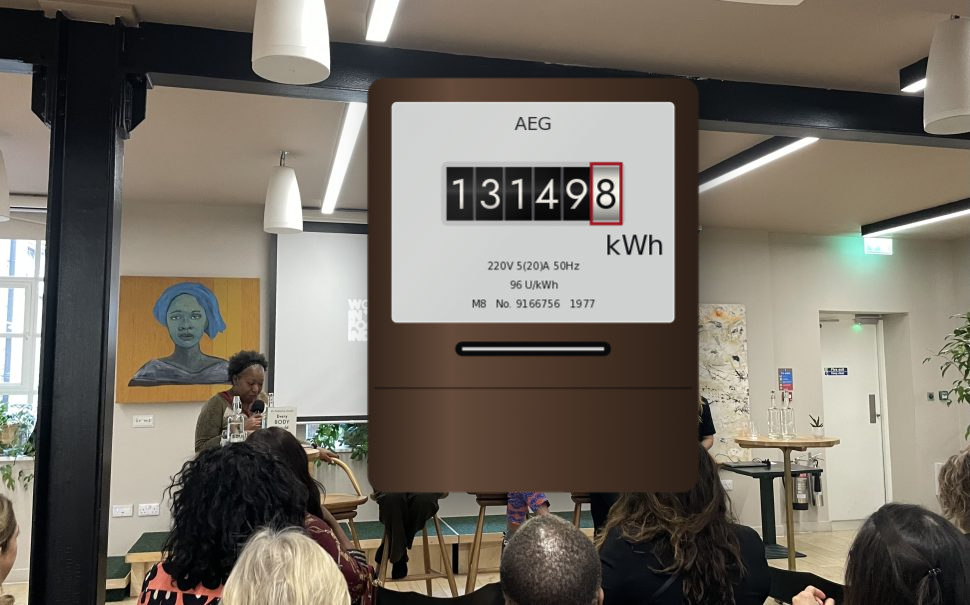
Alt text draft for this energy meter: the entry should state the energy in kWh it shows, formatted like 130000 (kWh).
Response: 13149.8 (kWh)
